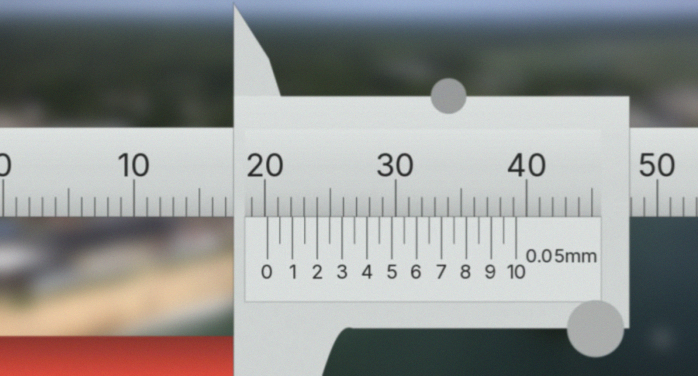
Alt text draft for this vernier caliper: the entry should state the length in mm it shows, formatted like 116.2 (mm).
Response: 20.2 (mm)
